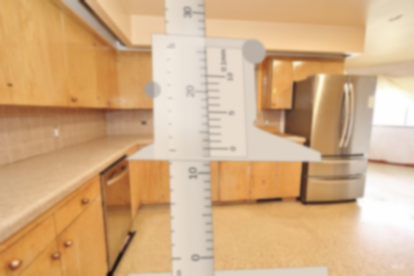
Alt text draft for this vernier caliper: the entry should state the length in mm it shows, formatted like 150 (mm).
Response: 13.0 (mm)
